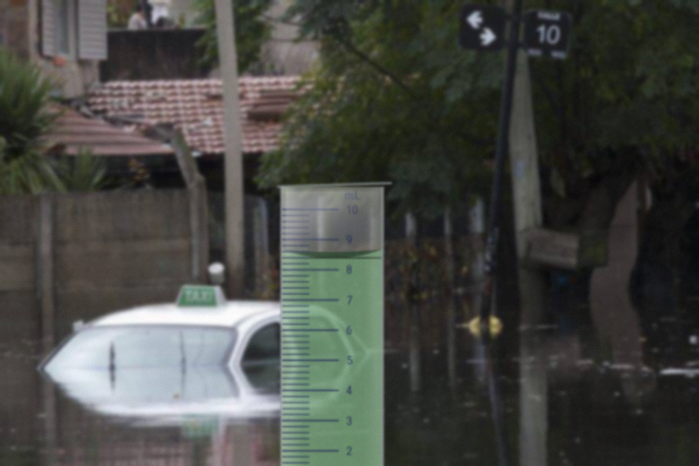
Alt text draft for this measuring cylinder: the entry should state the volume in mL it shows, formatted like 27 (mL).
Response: 8.4 (mL)
